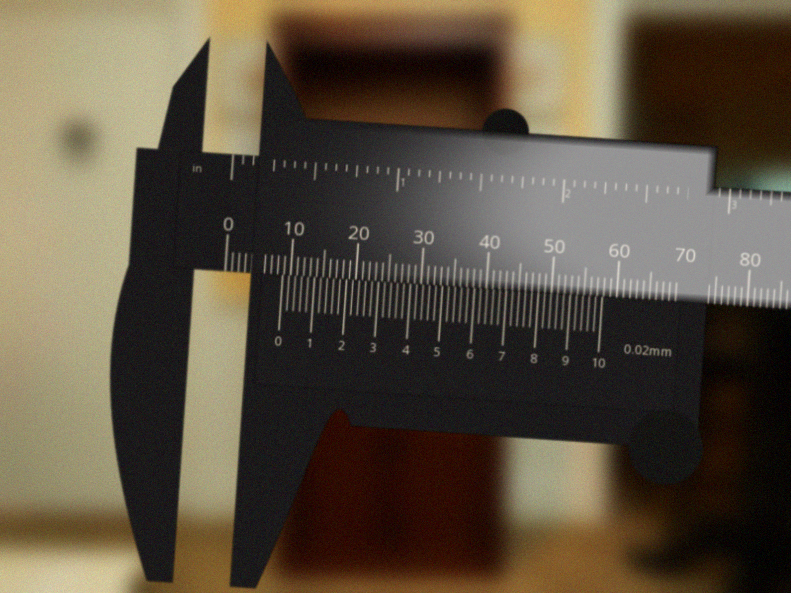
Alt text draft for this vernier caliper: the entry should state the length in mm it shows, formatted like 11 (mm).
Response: 8.8 (mm)
